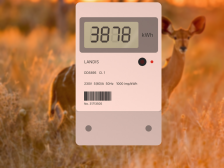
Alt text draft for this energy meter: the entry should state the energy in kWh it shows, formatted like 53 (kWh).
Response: 3878 (kWh)
